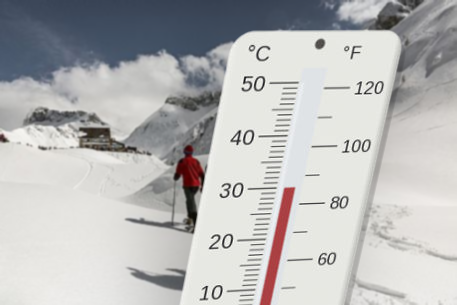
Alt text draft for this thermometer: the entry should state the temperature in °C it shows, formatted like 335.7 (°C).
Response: 30 (°C)
